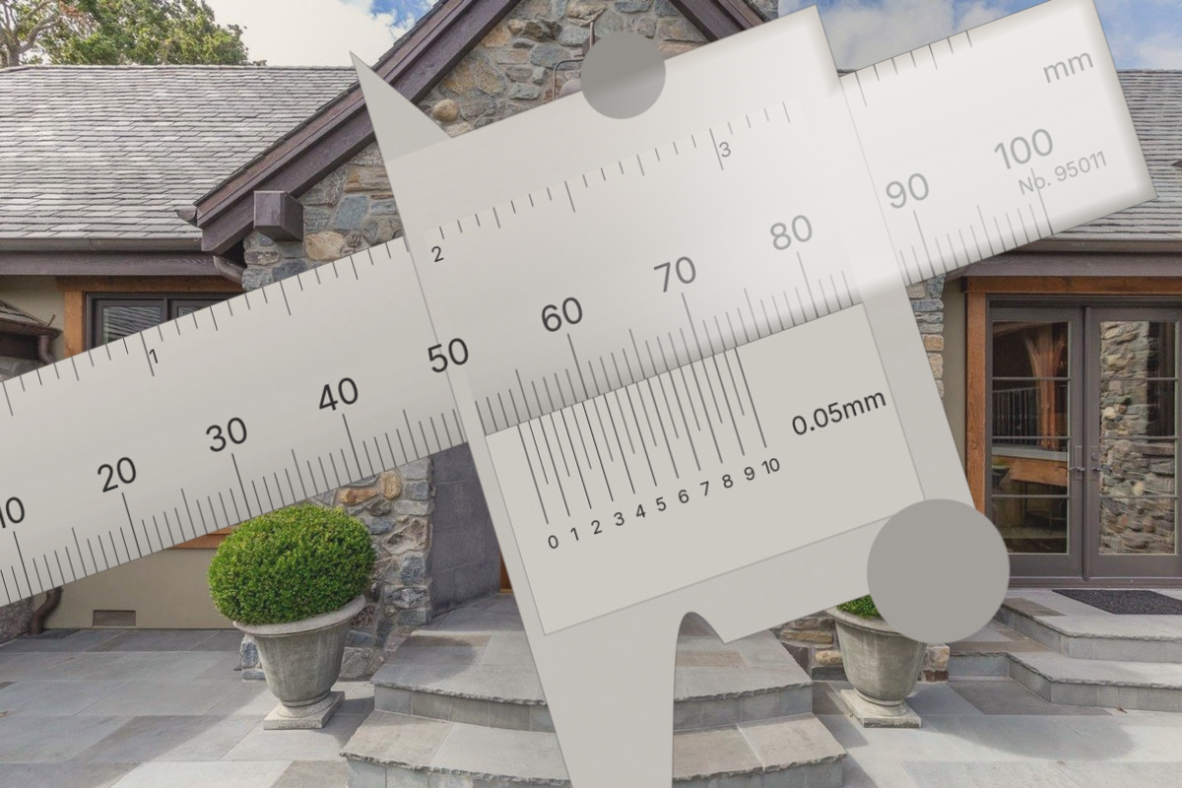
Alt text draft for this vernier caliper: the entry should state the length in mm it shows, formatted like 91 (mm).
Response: 53.8 (mm)
